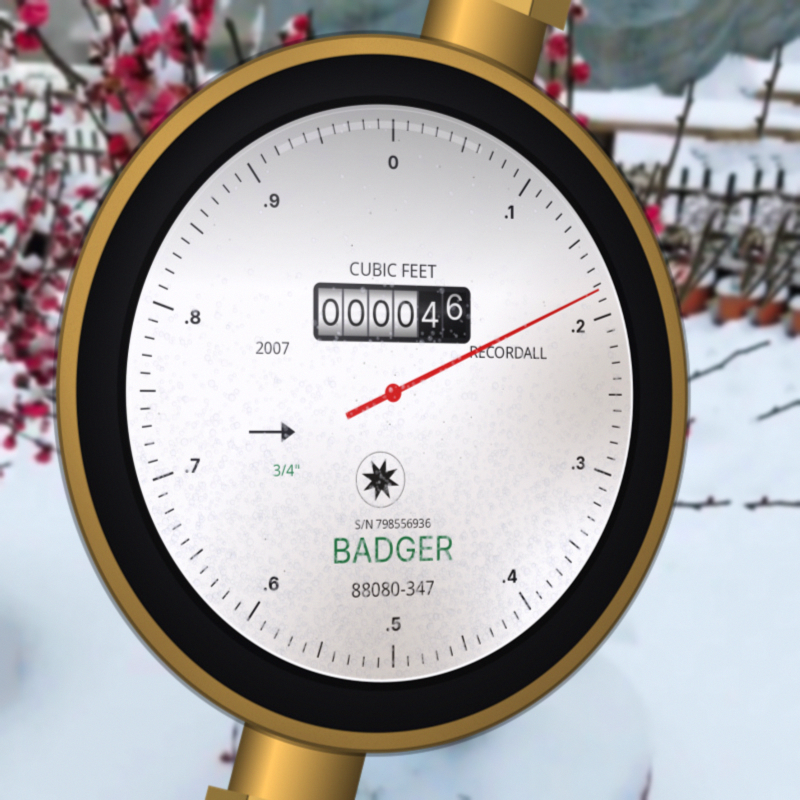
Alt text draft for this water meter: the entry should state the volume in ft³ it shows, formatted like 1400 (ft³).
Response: 46.18 (ft³)
